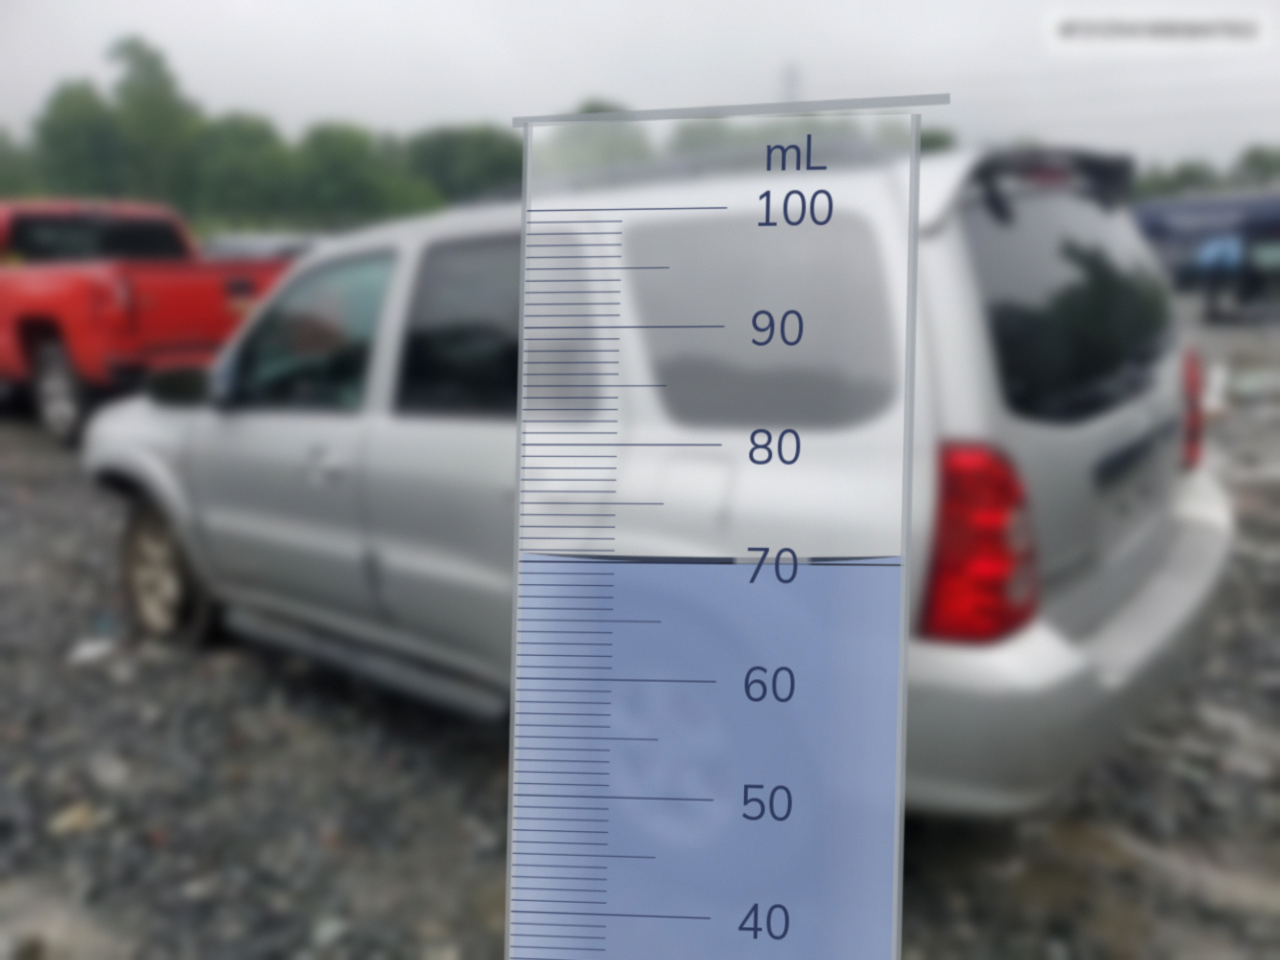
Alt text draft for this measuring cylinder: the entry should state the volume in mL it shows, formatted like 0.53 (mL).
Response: 70 (mL)
